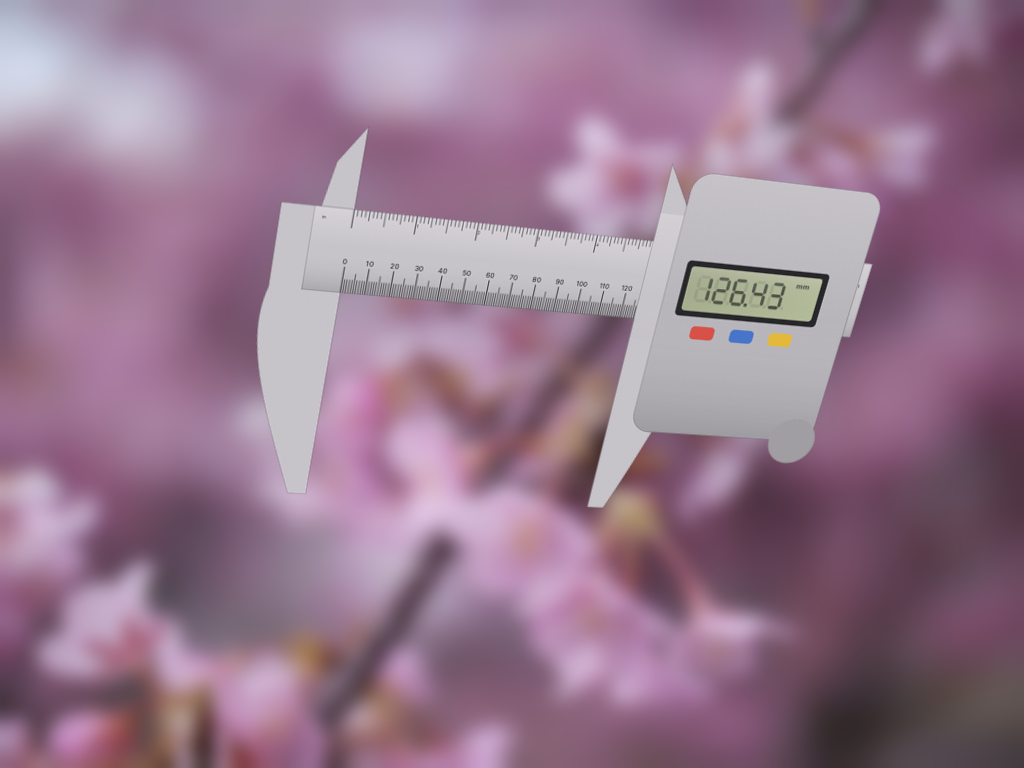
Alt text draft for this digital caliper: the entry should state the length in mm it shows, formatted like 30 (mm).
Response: 126.43 (mm)
